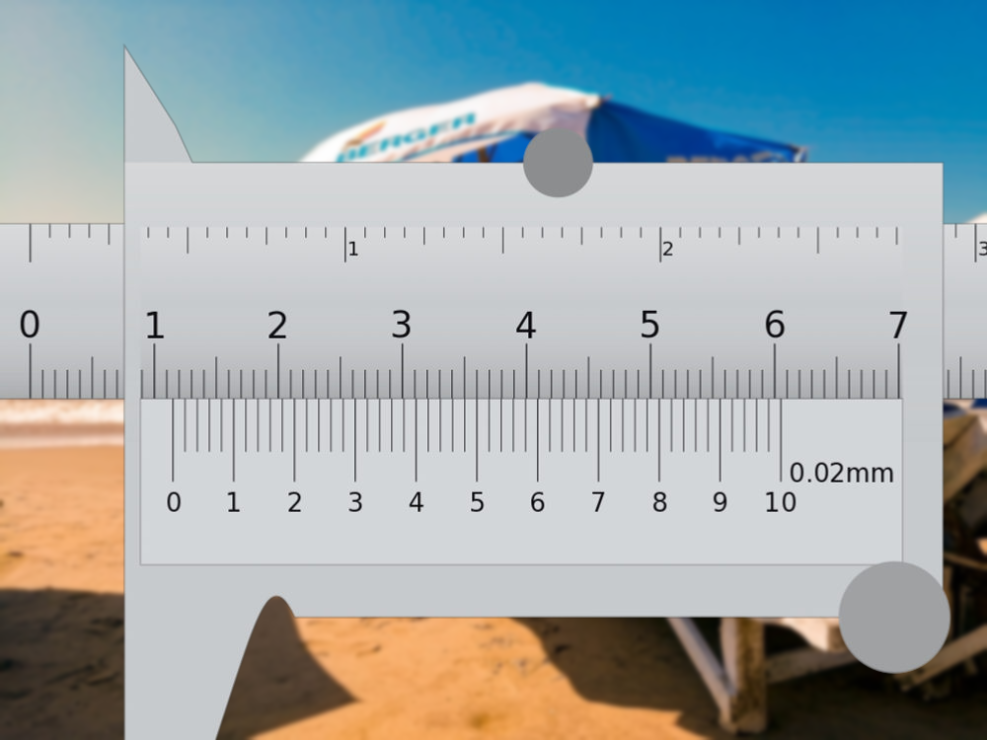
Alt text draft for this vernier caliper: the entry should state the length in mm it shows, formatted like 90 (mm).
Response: 11.5 (mm)
